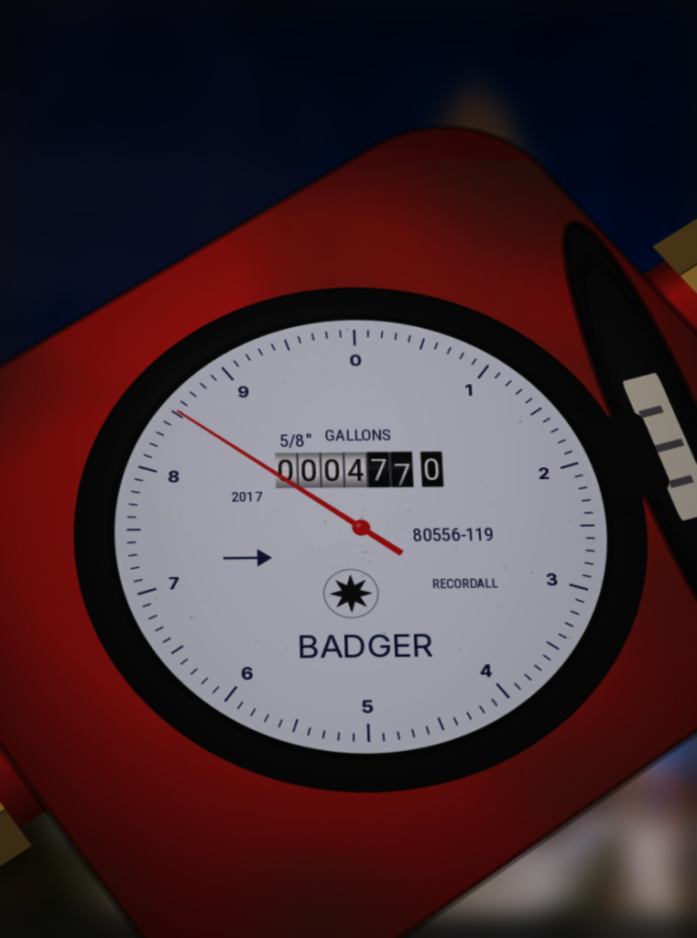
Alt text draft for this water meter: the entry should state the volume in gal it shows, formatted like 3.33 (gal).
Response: 4768.5 (gal)
